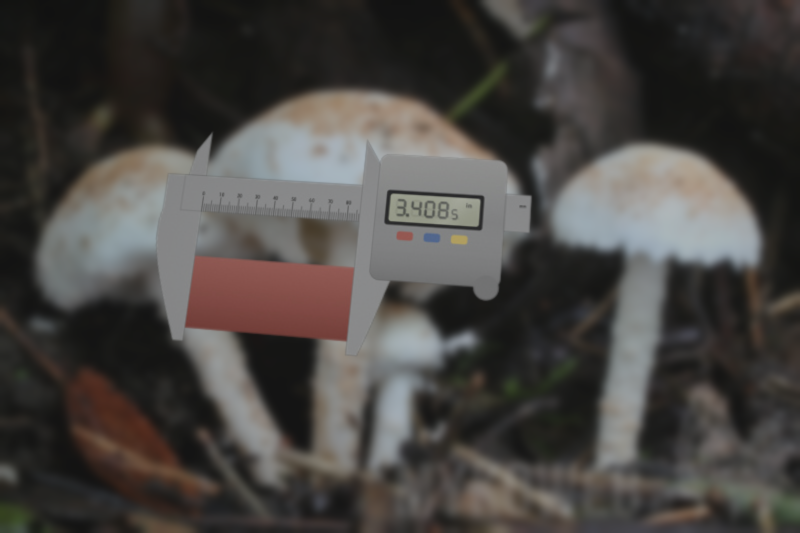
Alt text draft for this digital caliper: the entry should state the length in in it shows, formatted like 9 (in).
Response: 3.4085 (in)
